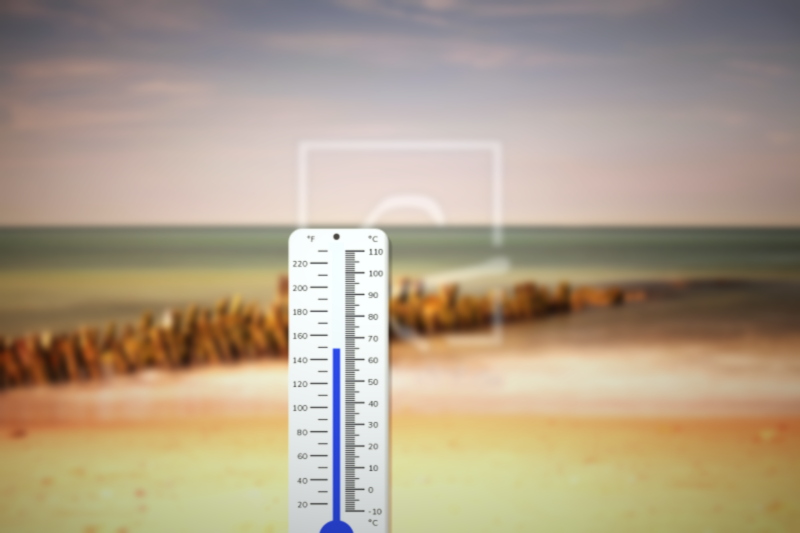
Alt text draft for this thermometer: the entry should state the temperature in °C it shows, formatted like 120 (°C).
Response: 65 (°C)
